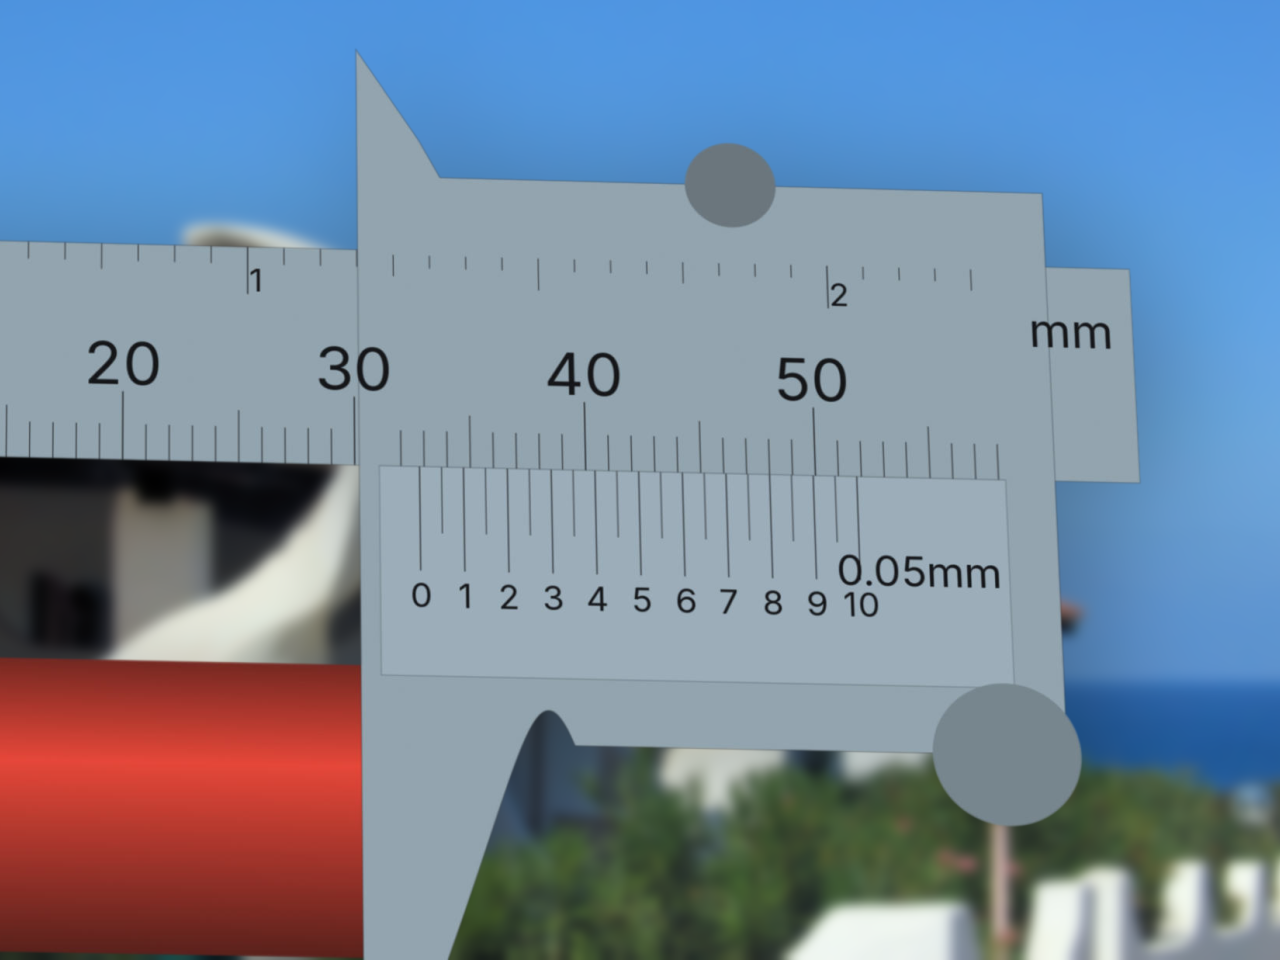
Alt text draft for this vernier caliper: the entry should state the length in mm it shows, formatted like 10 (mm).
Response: 32.8 (mm)
